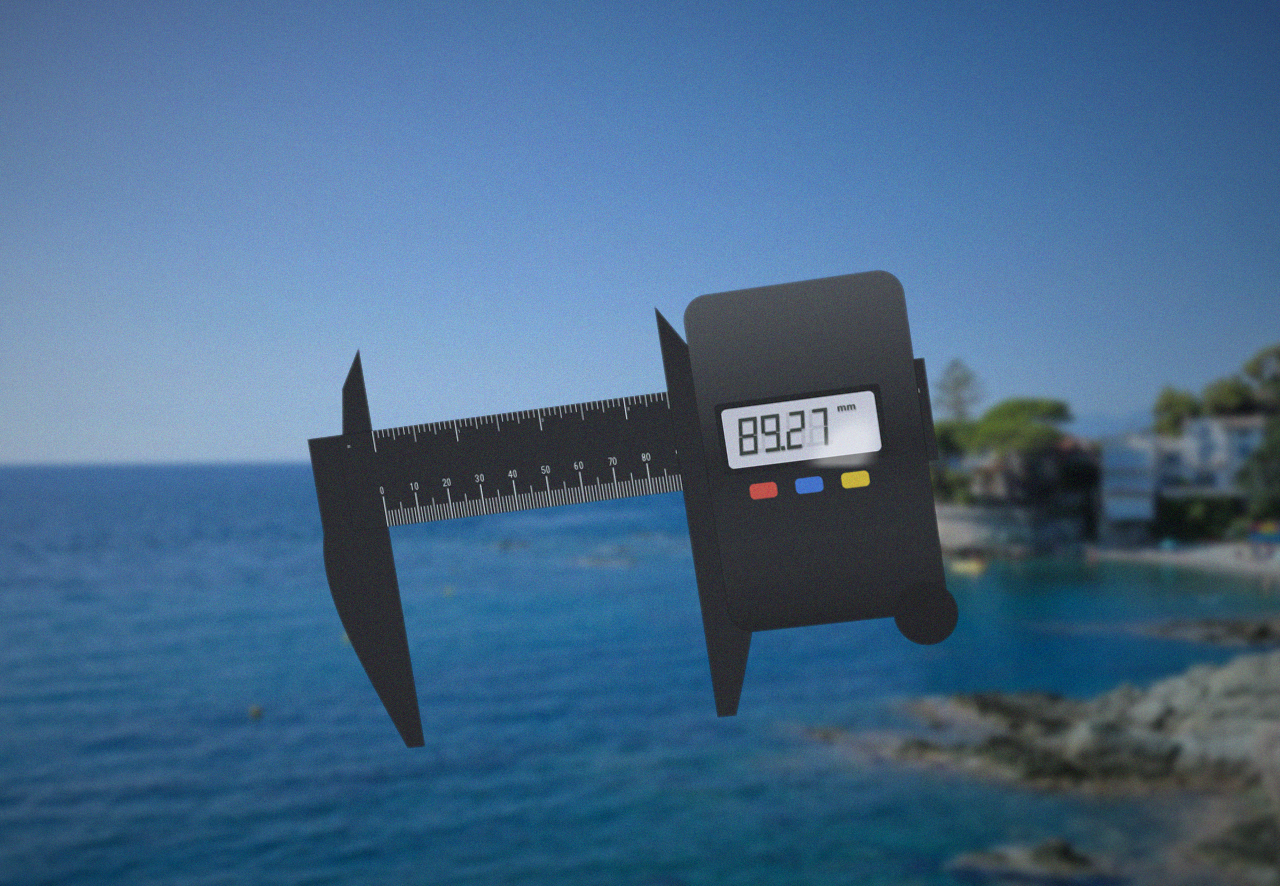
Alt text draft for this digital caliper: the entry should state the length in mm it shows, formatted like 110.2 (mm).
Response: 89.27 (mm)
